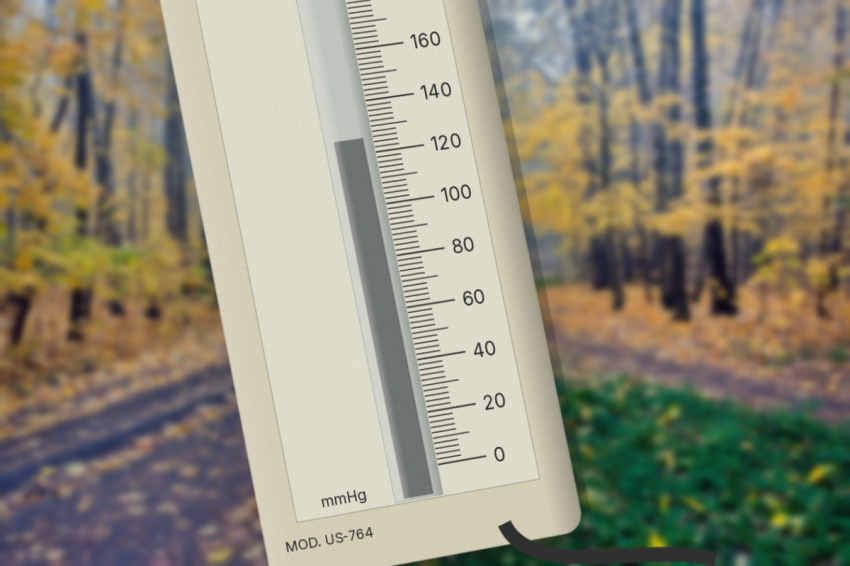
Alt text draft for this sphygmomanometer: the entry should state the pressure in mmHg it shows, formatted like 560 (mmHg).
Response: 126 (mmHg)
